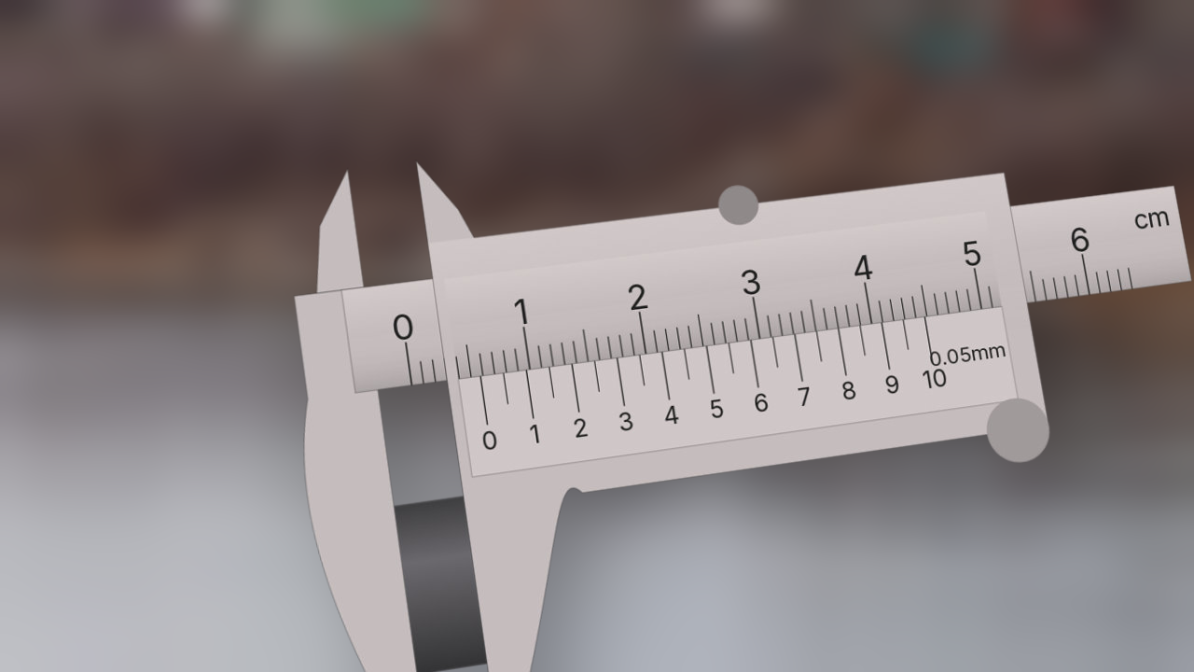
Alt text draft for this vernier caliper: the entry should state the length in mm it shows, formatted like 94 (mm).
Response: 5.8 (mm)
